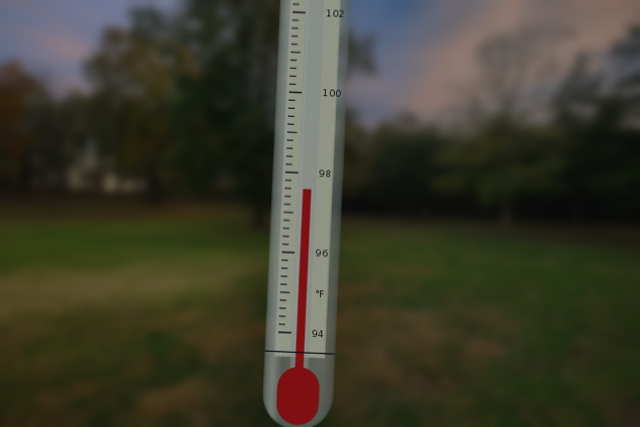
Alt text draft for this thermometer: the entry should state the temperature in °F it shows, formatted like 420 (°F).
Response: 97.6 (°F)
